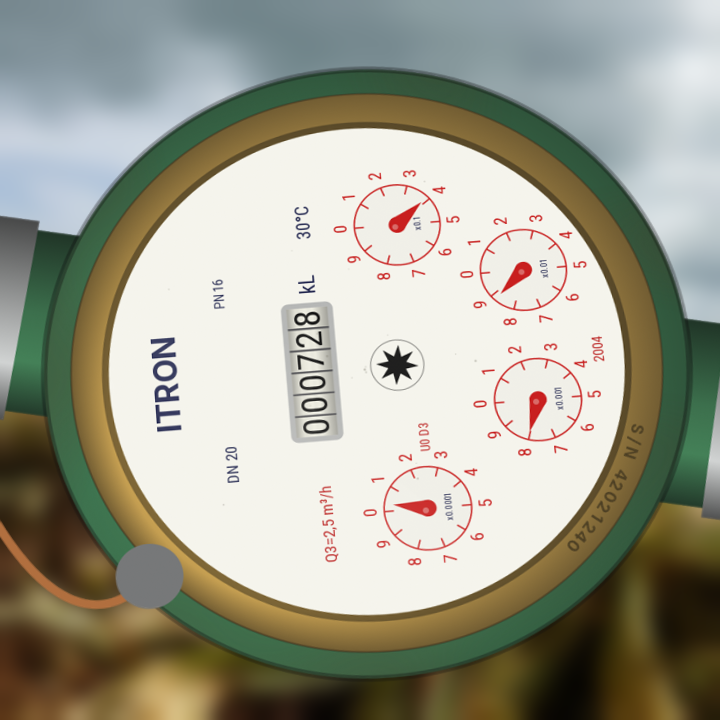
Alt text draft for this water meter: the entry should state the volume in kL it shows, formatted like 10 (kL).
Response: 728.3880 (kL)
